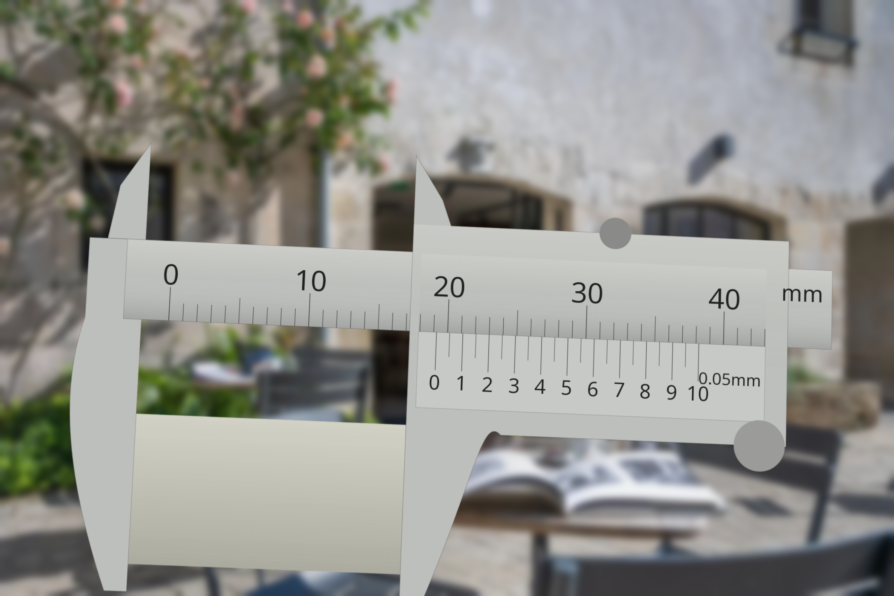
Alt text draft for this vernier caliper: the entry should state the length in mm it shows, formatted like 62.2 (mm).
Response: 19.2 (mm)
